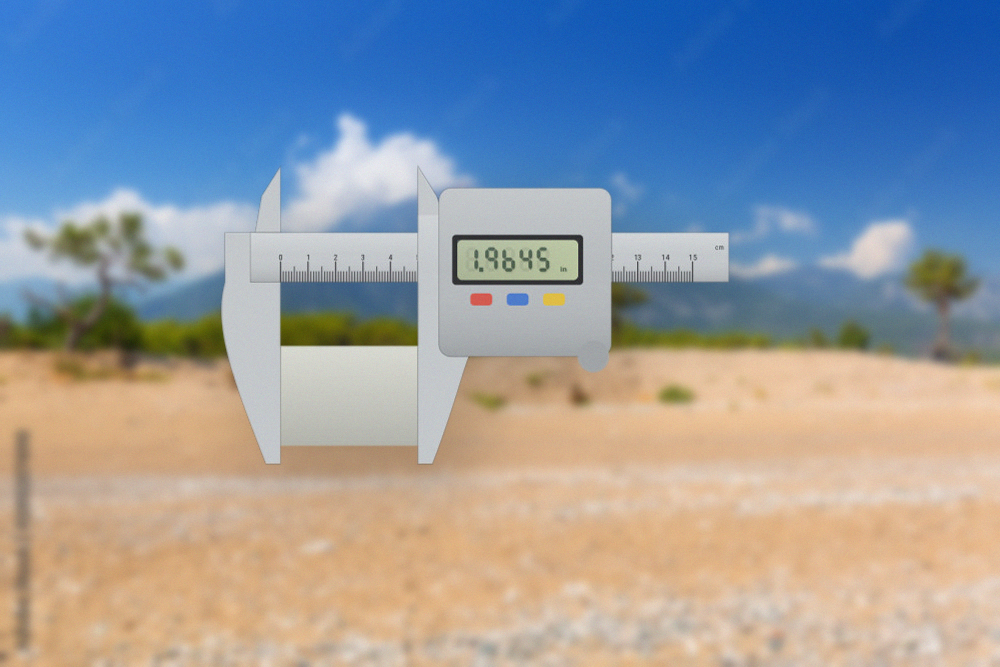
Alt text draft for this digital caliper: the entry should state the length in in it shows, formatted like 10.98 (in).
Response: 1.9645 (in)
